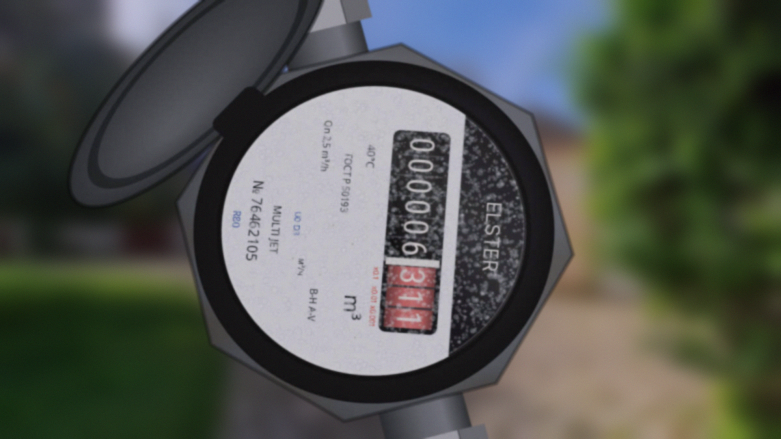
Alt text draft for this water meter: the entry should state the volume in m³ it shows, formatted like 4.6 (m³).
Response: 6.311 (m³)
